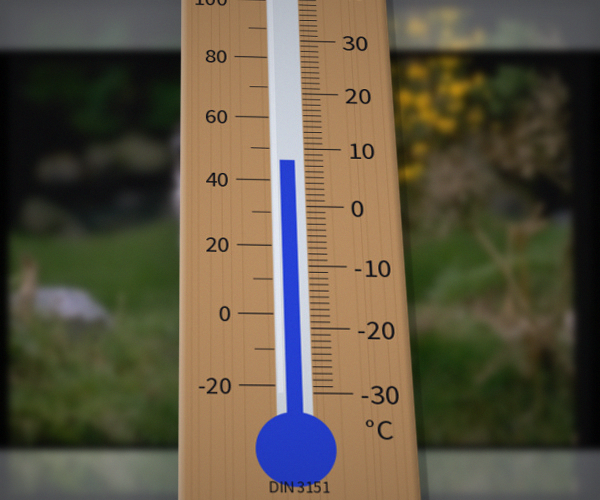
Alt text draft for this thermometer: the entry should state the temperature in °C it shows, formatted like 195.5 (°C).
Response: 8 (°C)
